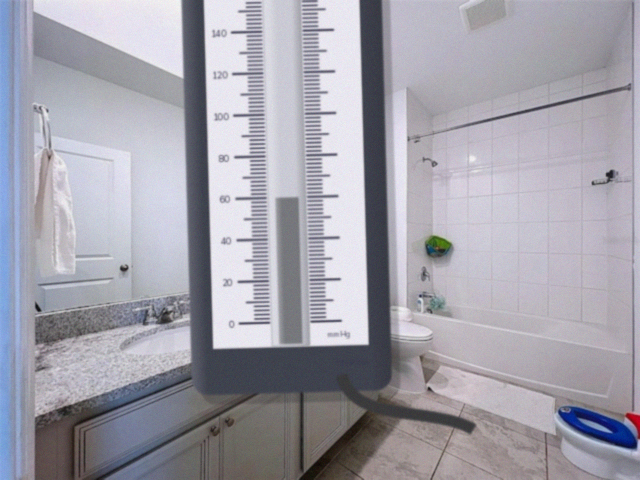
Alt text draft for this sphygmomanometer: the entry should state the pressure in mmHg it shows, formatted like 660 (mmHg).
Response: 60 (mmHg)
